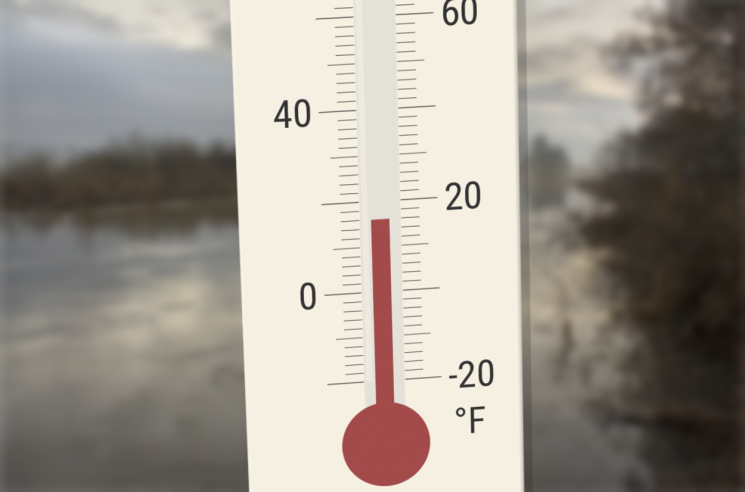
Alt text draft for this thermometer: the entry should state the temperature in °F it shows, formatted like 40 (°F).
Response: 16 (°F)
